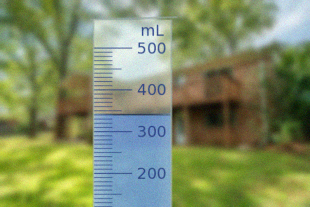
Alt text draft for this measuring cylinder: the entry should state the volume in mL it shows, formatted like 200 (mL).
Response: 340 (mL)
